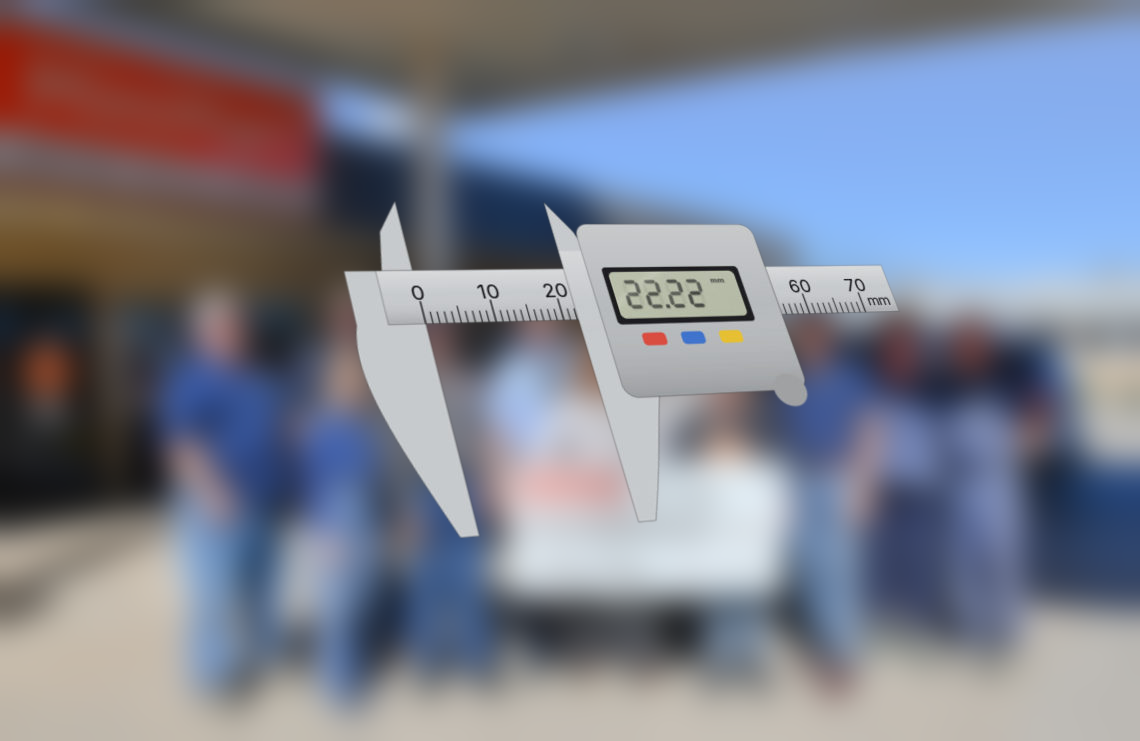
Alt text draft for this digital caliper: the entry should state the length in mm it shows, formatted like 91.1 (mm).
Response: 22.22 (mm)
